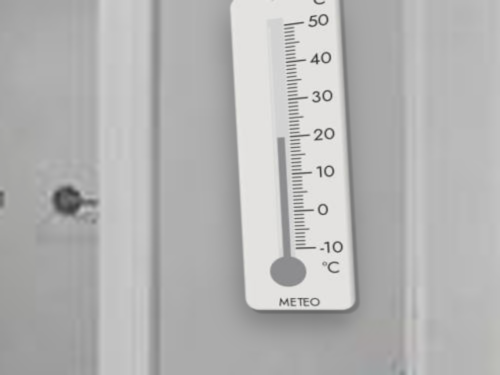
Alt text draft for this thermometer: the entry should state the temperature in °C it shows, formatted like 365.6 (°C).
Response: 20 (°C)
